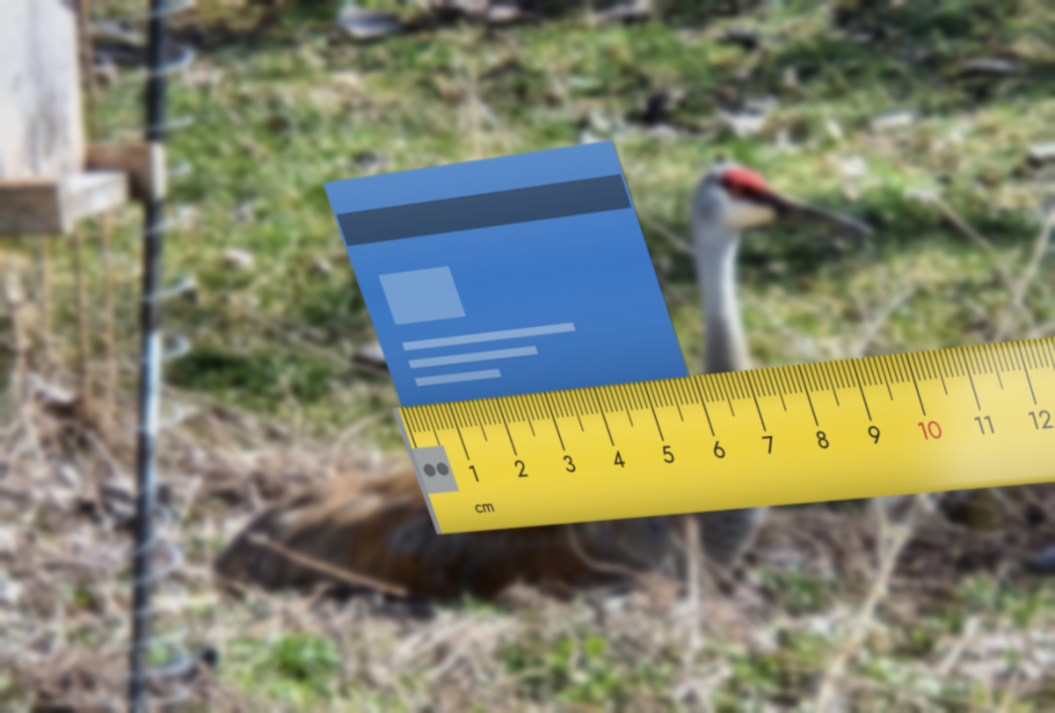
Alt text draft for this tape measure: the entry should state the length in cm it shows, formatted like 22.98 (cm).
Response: 5.9 (cm)
